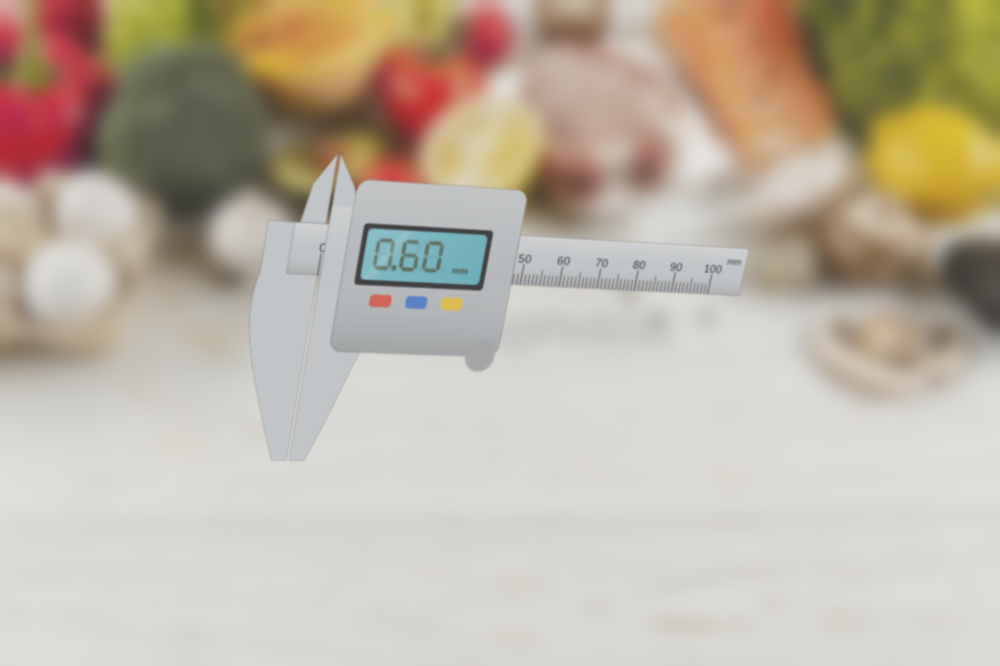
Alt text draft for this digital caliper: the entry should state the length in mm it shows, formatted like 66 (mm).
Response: 0.60 (mm)
